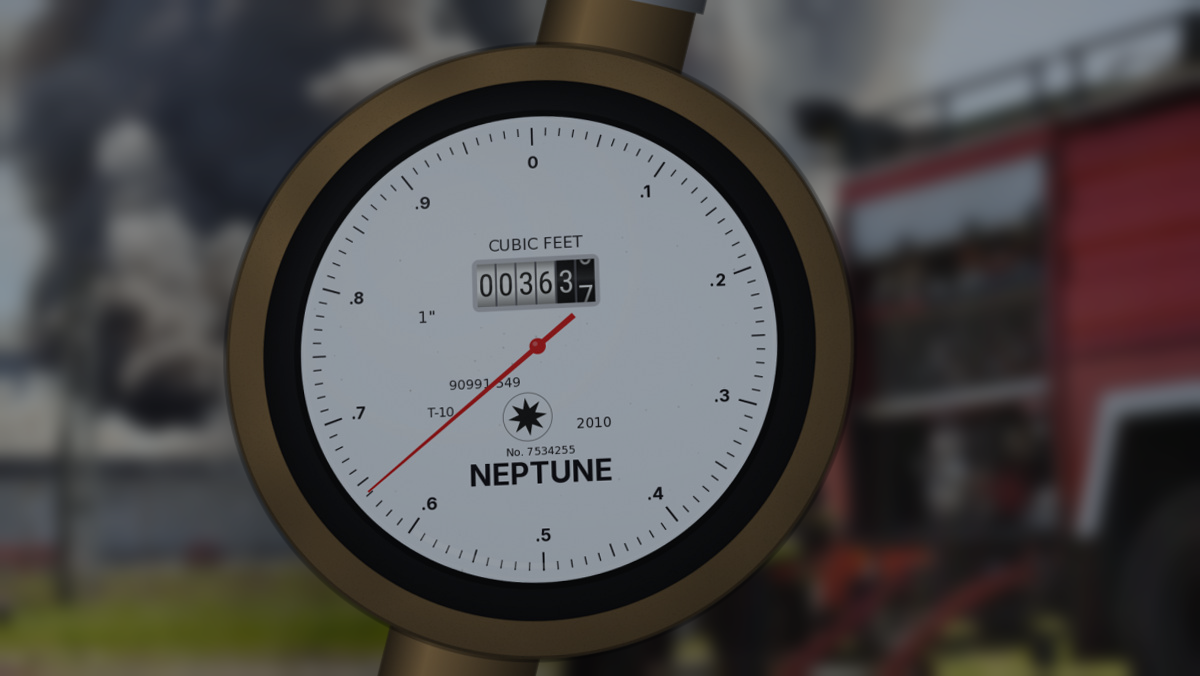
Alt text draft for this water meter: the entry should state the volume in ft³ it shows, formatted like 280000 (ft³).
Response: 3636.64 (ft³)
